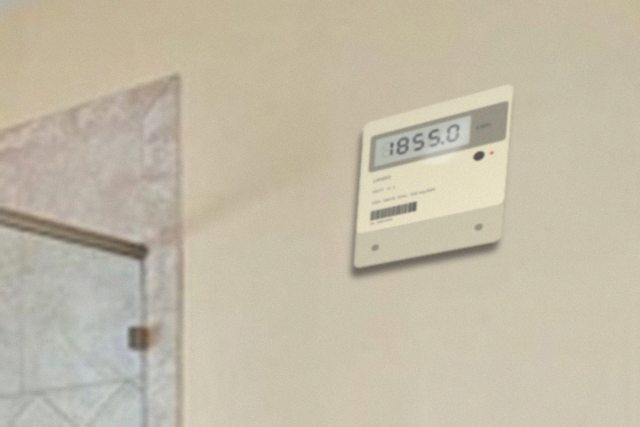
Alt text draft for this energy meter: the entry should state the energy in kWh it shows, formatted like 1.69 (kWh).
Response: 1855.0 (kWh)
